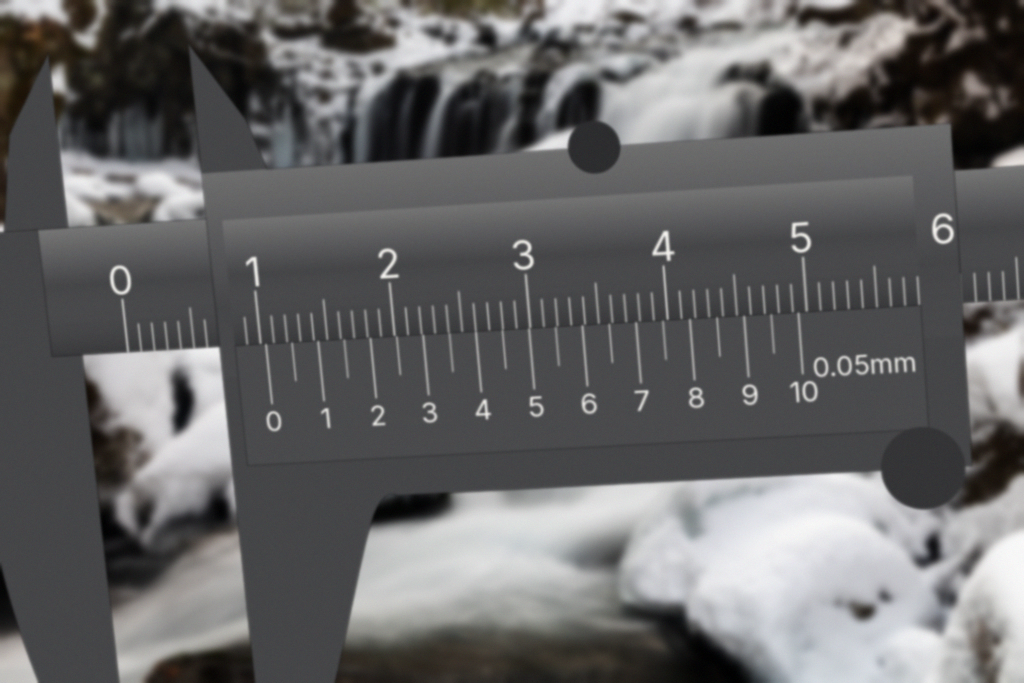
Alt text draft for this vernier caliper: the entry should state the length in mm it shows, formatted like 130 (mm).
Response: 10.4 (mm)
